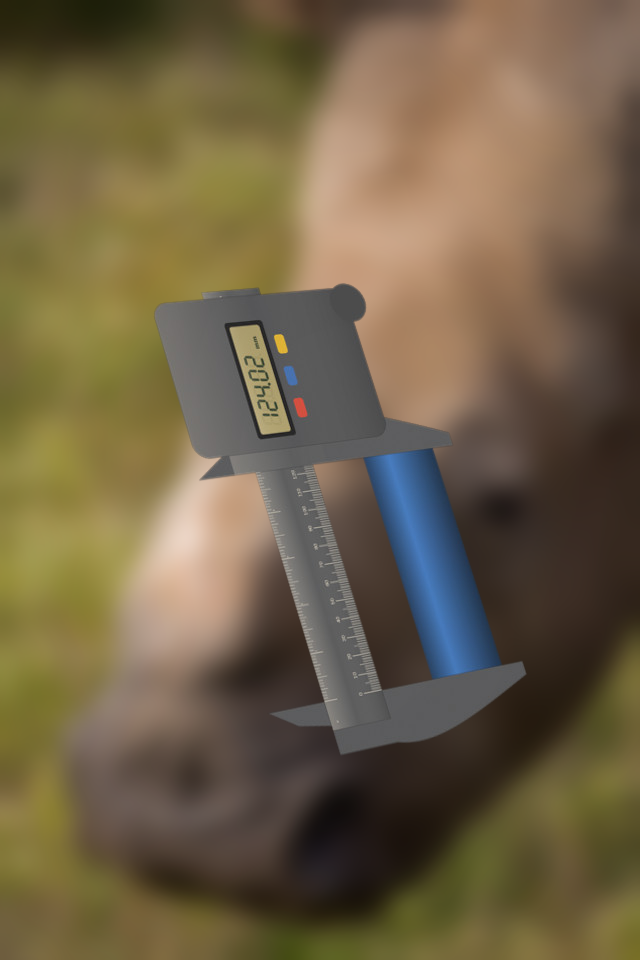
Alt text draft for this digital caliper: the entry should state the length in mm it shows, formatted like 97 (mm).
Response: 124.02 (mm)
